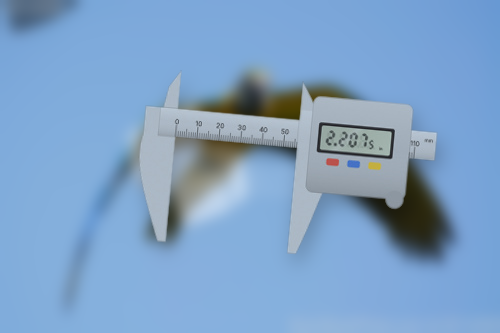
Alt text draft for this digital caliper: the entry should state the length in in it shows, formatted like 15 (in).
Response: 2.2075 (in)
